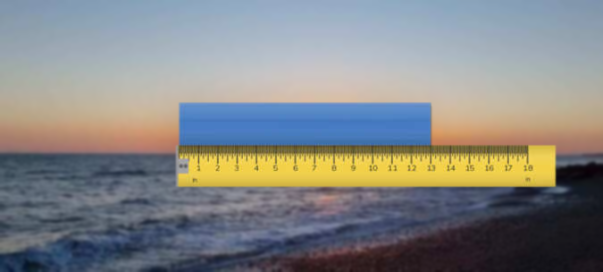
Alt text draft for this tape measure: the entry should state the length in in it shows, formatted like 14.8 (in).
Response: 13 (in)
